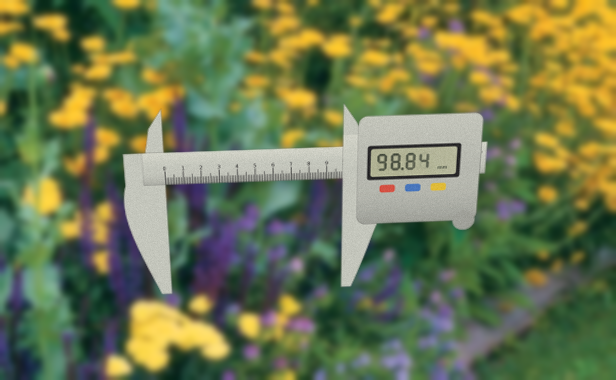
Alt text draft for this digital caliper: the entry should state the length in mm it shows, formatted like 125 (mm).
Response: 98.84 (mm)
